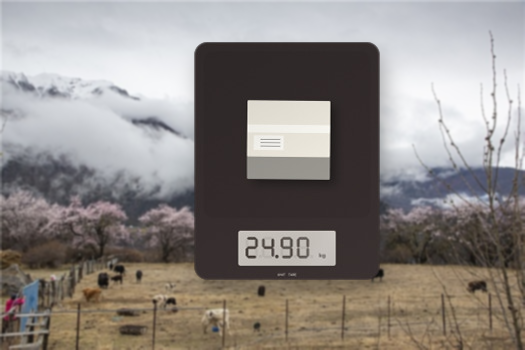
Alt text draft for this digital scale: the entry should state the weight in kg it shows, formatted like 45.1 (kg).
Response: 24.90 (kg)
